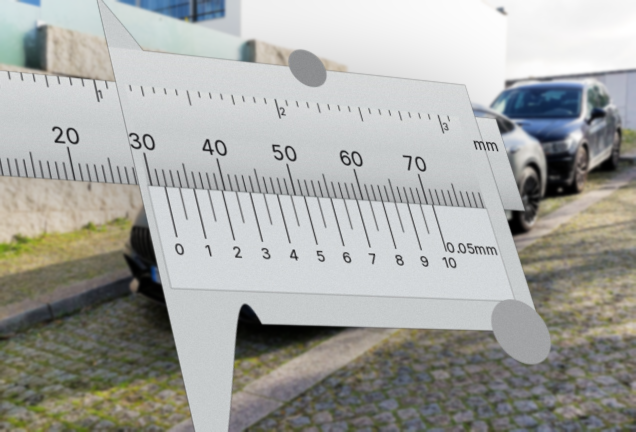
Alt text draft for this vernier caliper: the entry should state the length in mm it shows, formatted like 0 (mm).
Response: 31.8 (mm)
